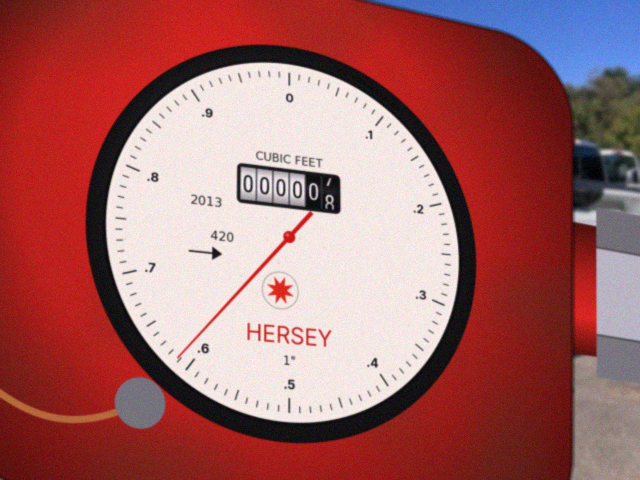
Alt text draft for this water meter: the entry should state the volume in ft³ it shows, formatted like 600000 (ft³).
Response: 7.61 (ft³)
